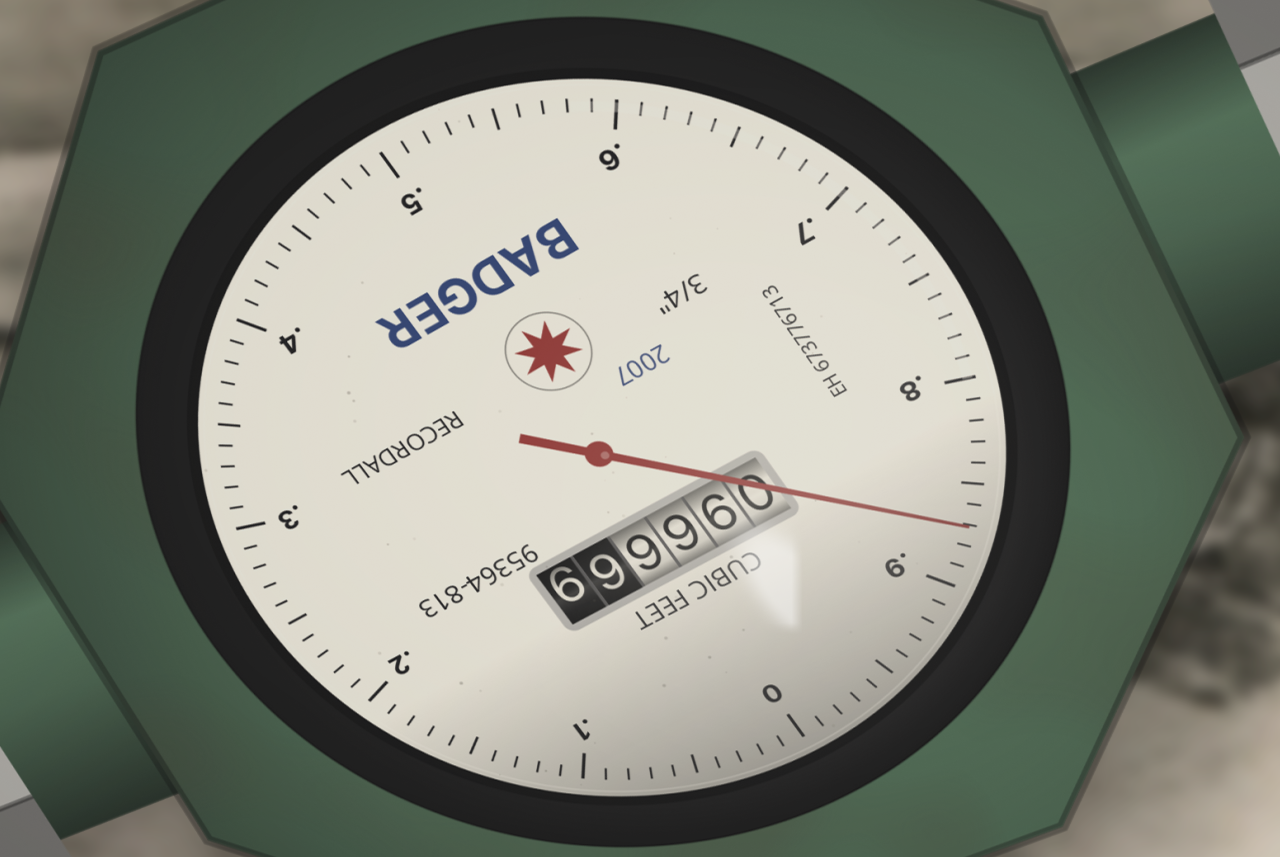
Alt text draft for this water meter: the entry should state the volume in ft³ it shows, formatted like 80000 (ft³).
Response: 96668.87 (ft³)
